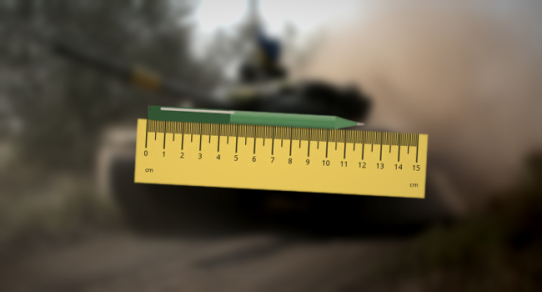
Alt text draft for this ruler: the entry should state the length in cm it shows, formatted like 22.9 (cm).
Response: 12 (cm)
